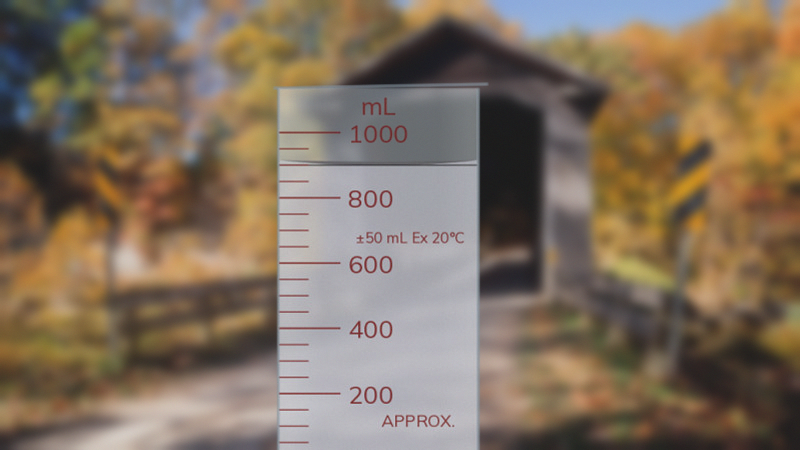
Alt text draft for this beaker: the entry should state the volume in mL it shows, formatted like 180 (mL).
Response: 900 (mL)
